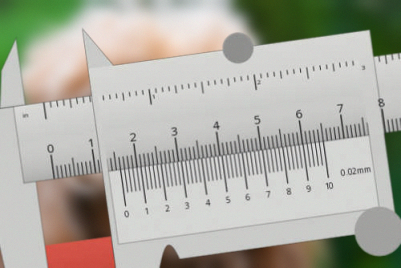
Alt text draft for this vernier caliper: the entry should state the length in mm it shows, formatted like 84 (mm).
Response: 16.0 (mm)
